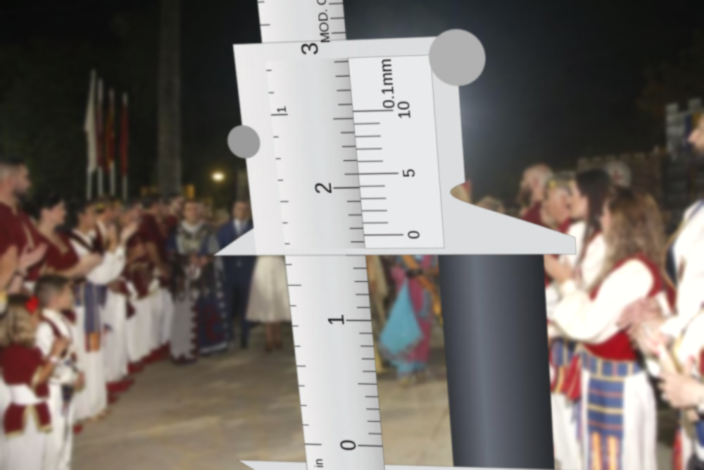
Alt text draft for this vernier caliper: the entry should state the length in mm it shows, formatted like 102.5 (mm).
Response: 16.5 (mm)
